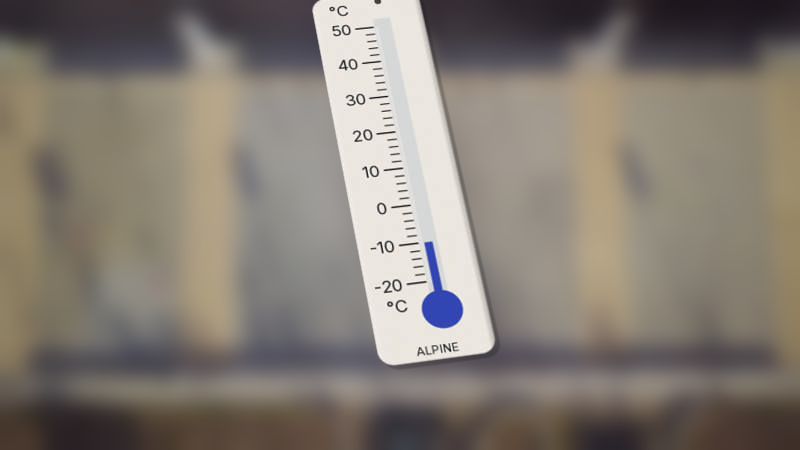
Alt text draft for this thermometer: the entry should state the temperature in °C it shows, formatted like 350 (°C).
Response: -10 (°C)
